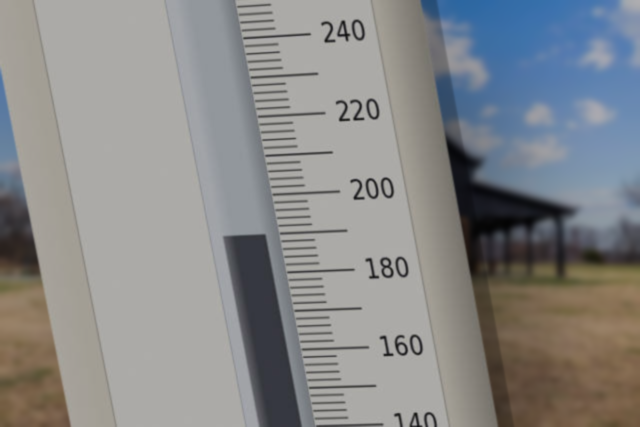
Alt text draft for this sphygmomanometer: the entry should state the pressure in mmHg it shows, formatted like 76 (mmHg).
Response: 190 (mmHg)
